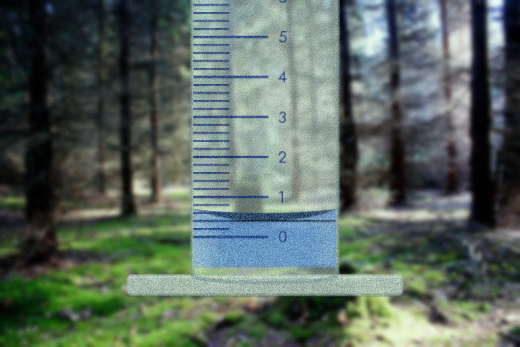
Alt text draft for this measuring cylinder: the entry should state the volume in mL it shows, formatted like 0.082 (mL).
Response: 0.4 (mL)
